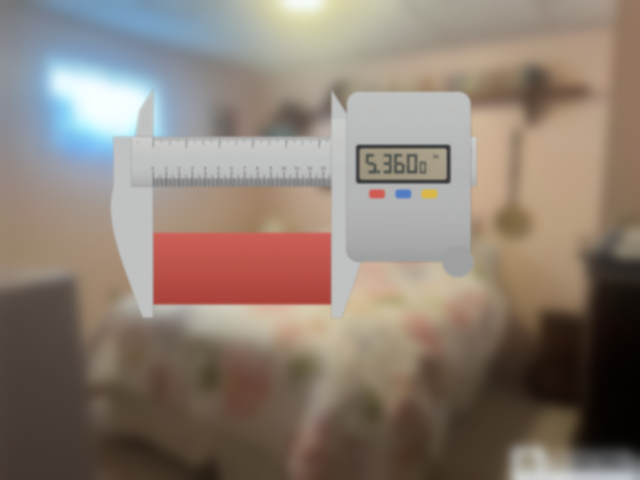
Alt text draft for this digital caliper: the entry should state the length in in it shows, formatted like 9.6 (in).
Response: 5.3600 (in)
